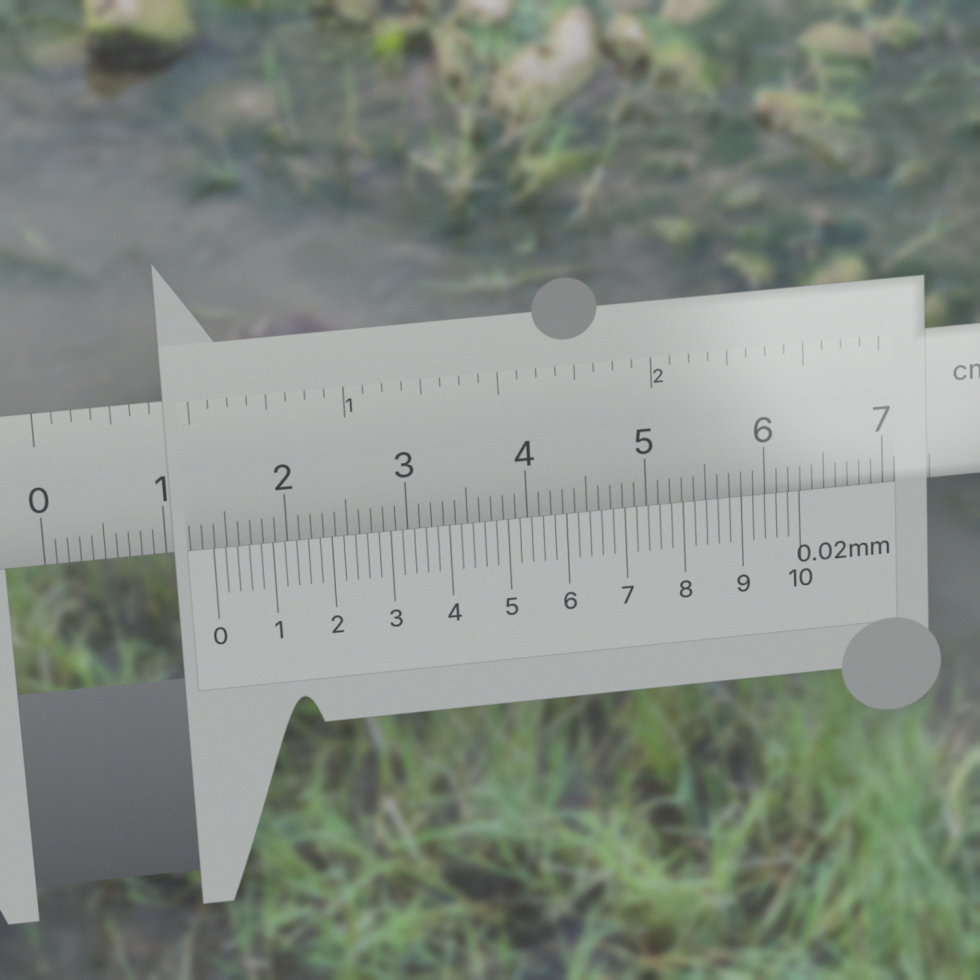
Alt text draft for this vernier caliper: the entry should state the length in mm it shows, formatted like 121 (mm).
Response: 13.9 (mm)
